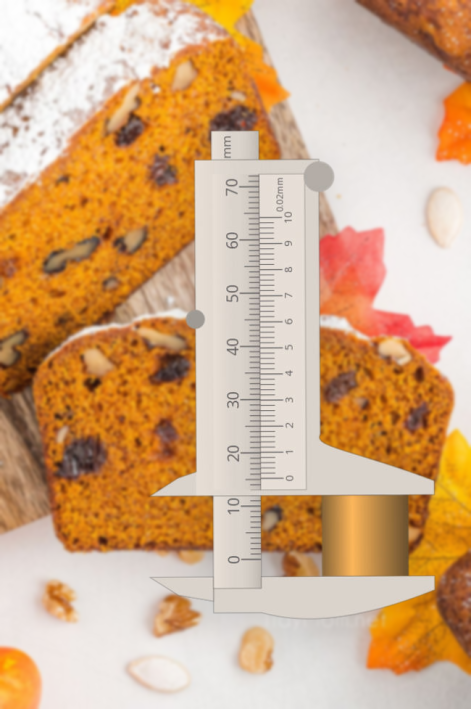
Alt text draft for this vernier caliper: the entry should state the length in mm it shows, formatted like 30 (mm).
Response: 15.2 (mm)
